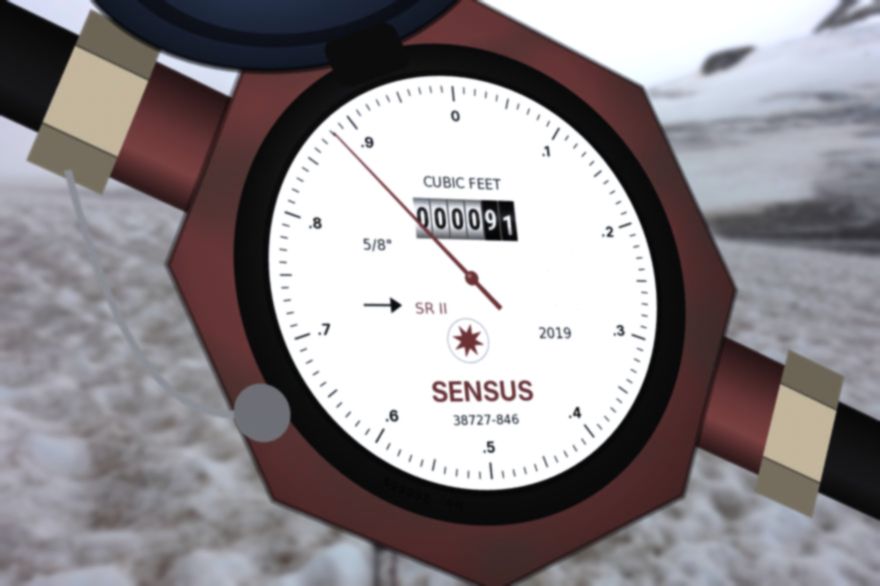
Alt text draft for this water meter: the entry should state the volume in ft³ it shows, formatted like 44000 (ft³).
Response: 90.88 (ft³)
